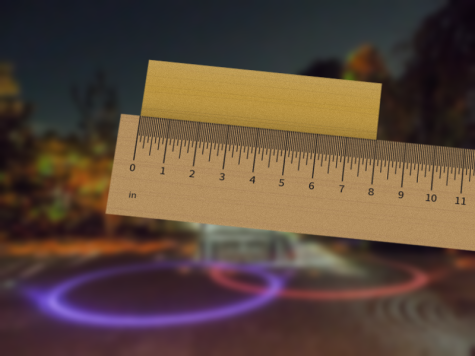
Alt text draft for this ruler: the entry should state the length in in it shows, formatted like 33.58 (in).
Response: 8 (in)
